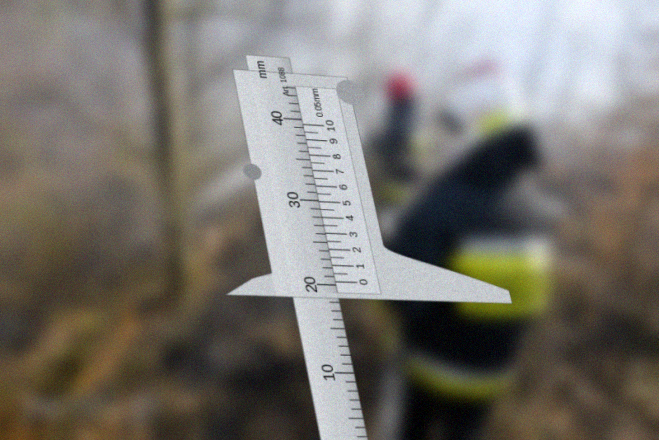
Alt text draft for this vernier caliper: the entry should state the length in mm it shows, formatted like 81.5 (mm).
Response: 20.4 (mm)
